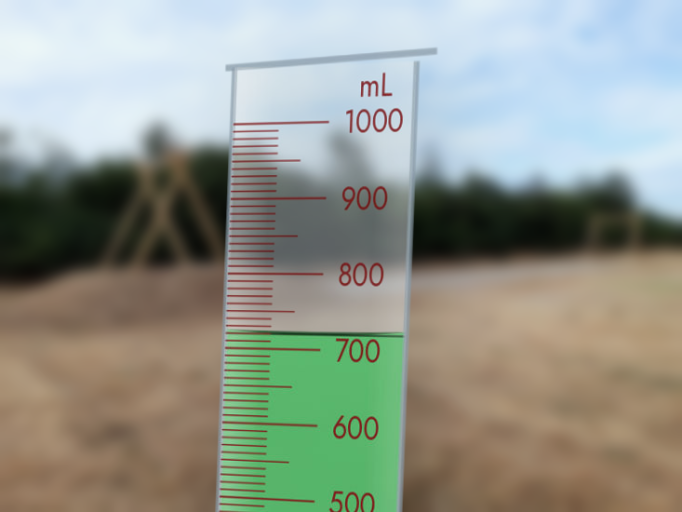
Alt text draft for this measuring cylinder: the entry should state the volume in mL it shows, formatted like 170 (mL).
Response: 720 (mL)
